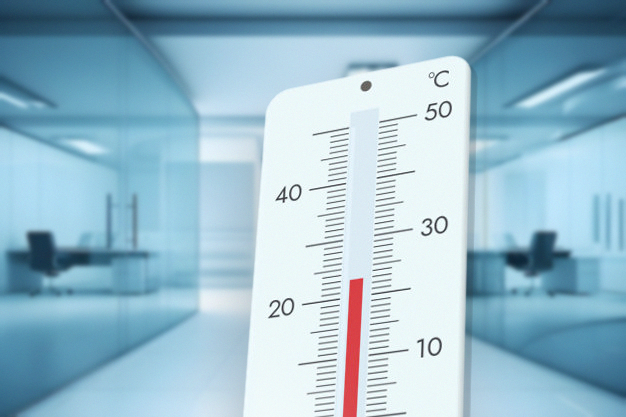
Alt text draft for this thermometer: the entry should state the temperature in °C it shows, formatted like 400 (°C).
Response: 23 (°C)
